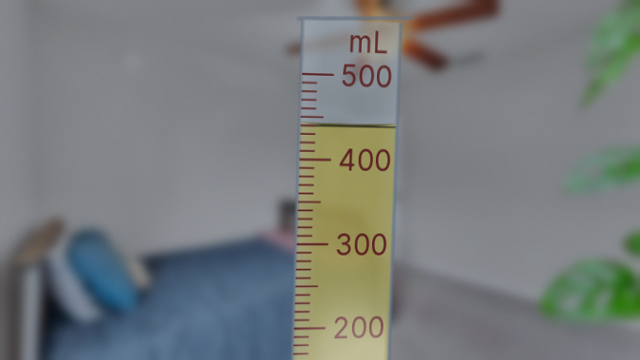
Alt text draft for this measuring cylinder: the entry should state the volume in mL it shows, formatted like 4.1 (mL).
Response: 440 (mL)
